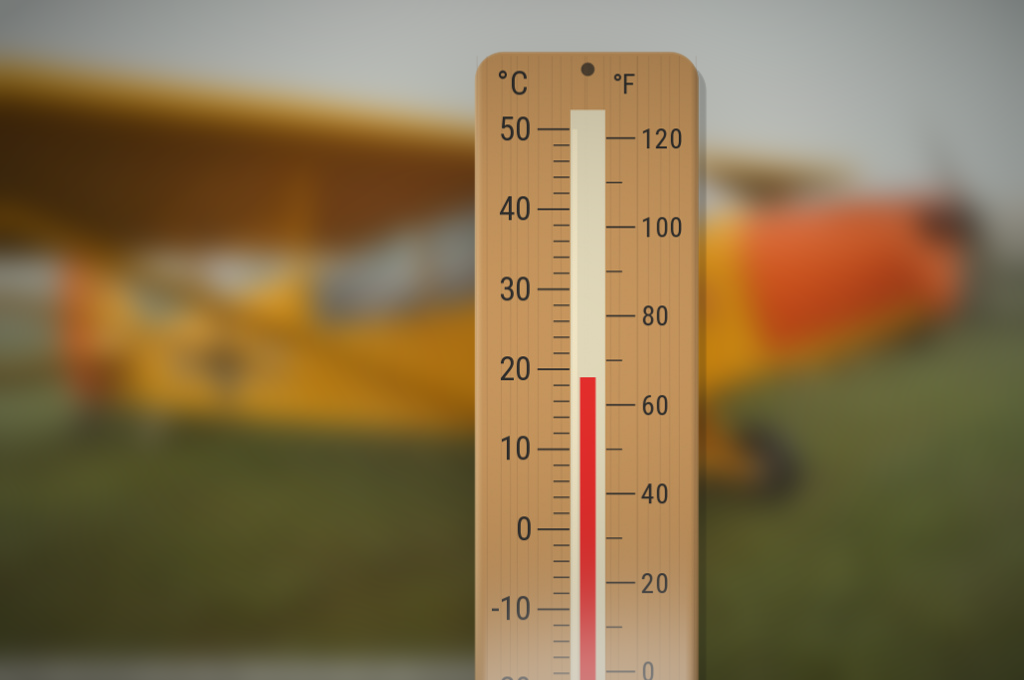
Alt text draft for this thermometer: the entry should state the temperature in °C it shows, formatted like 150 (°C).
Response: 19 (°C)
